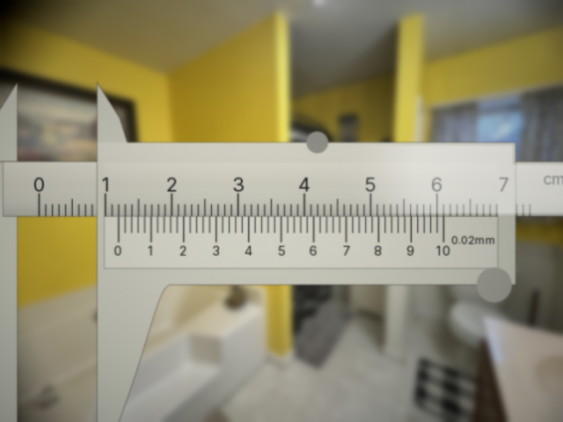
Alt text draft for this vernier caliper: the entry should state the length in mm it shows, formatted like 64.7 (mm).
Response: 12.0 (mm)
